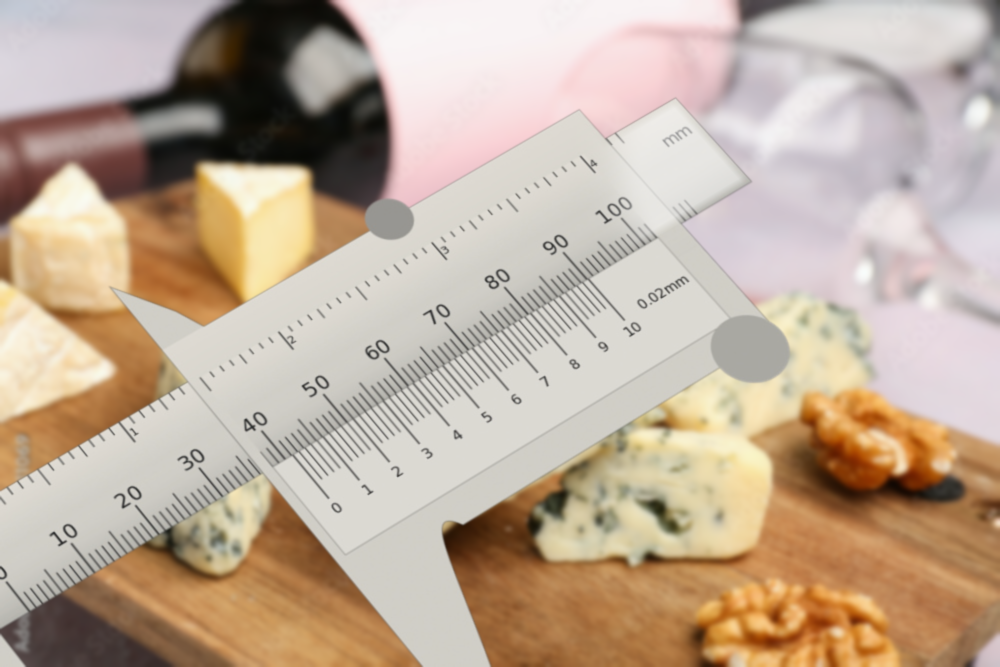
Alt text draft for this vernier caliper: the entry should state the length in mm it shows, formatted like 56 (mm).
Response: 41.2 (mm)
